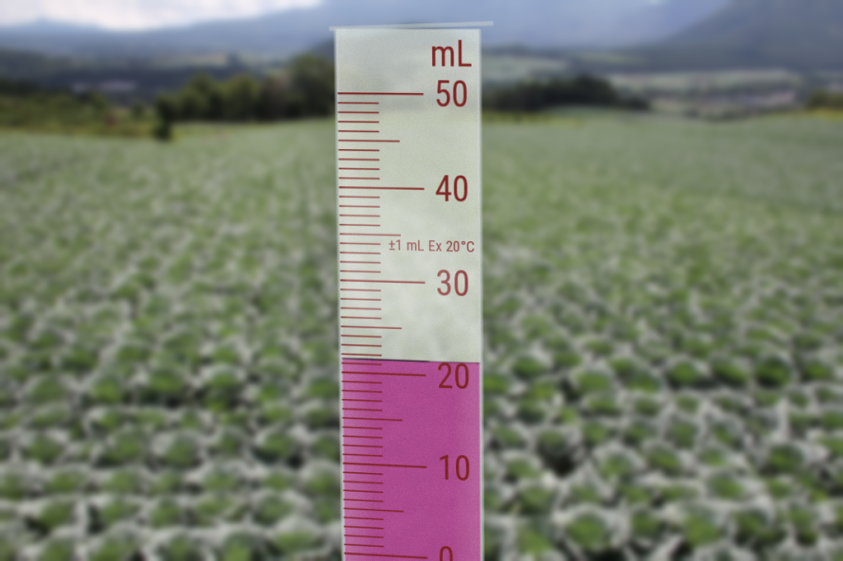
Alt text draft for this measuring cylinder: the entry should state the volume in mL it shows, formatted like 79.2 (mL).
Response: 21.5 (mL)
